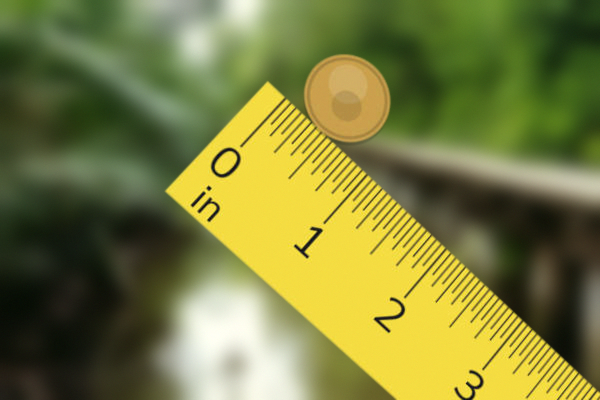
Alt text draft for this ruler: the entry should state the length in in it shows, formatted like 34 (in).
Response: 0.8125 (in)
